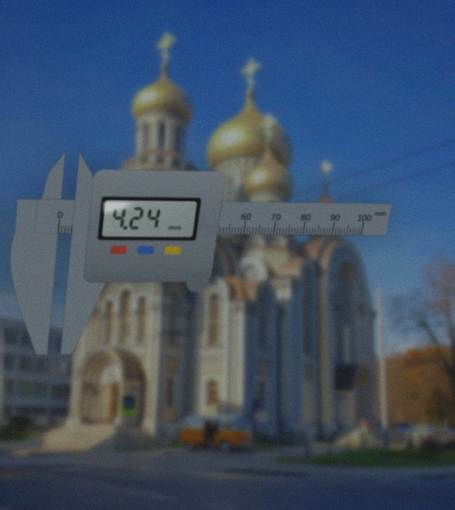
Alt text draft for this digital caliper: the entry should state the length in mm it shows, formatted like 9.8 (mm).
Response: 4.24 (mm)
